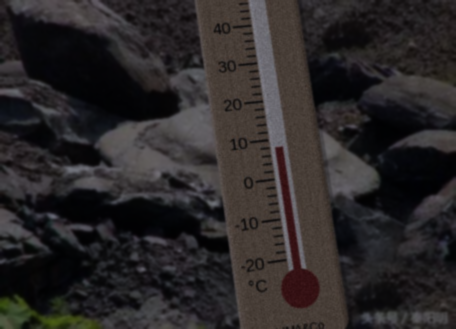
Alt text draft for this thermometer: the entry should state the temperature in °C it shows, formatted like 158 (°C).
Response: 8 (°C)
